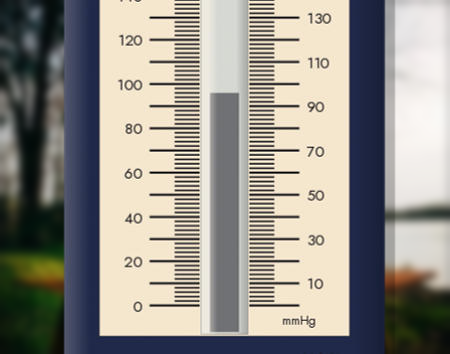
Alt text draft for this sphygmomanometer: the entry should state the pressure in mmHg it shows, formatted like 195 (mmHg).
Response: 96 (mmHg)
